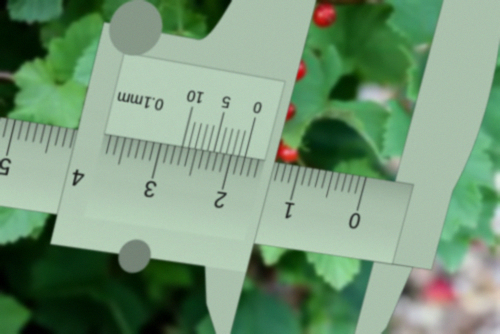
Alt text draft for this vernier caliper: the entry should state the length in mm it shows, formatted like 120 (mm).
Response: 18.0 (mm)
